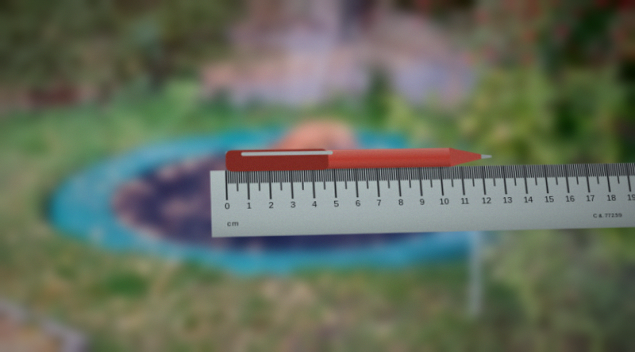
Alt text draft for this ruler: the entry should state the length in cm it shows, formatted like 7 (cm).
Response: 12.5 (cm)
